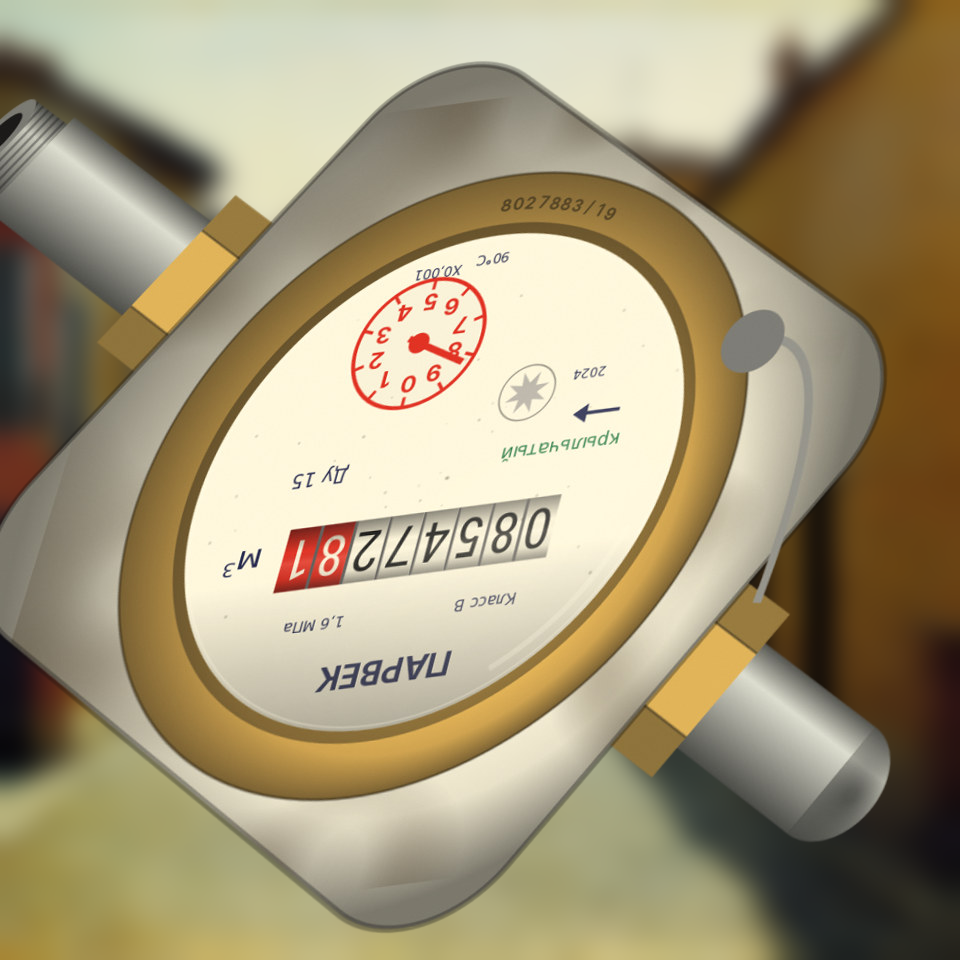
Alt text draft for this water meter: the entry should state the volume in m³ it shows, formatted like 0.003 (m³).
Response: 85472.818 (m³)
